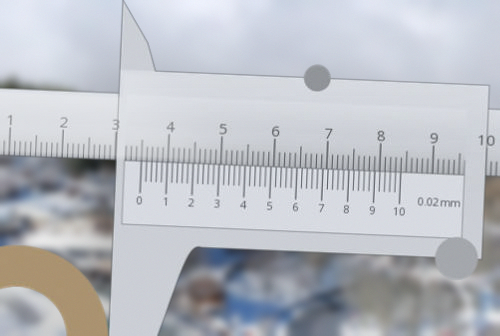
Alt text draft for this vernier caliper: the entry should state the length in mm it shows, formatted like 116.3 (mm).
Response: 35.0 (mm)
